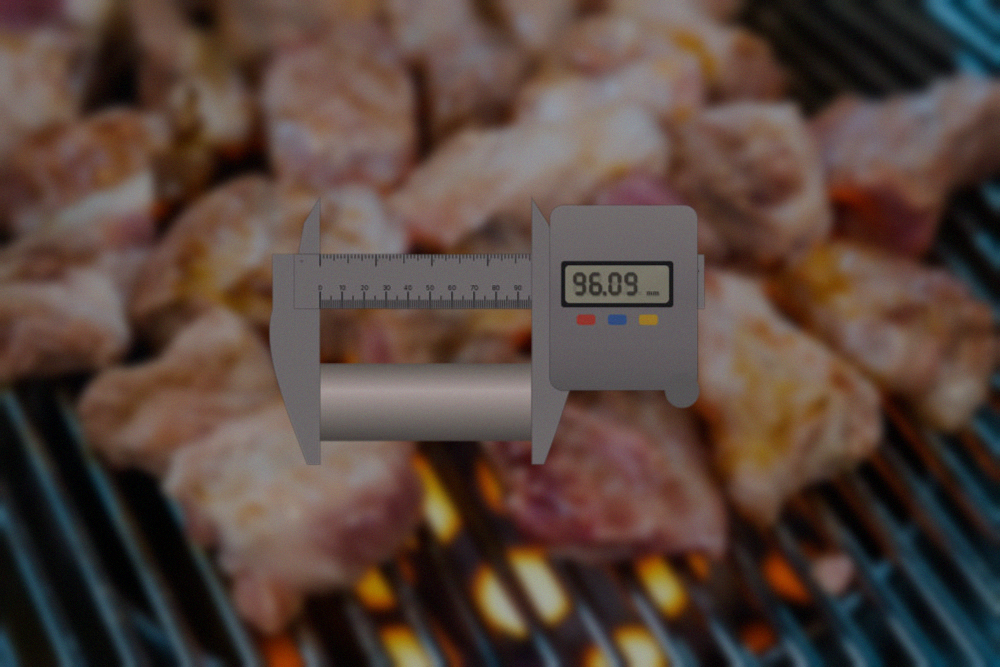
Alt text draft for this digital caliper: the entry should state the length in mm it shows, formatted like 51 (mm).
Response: 96.09 (mm)
